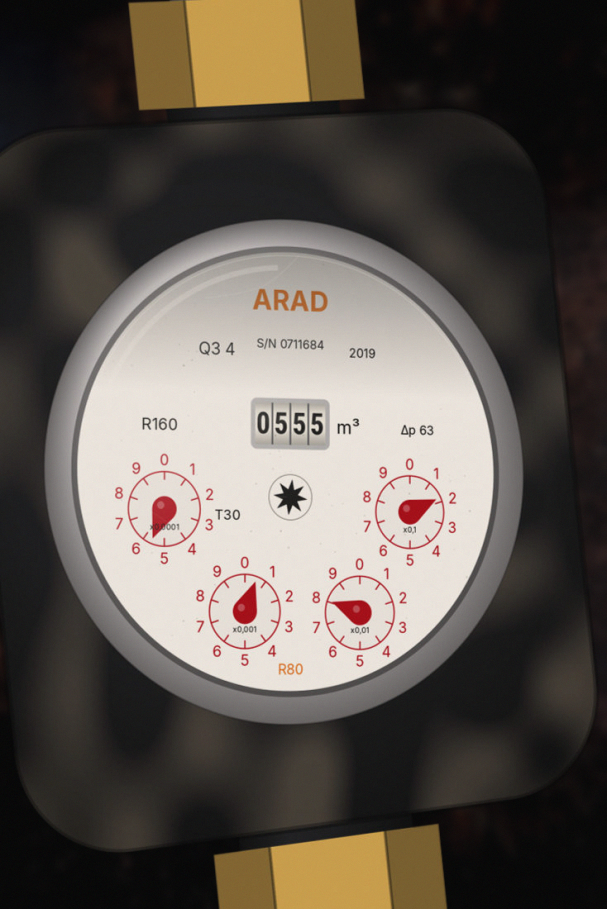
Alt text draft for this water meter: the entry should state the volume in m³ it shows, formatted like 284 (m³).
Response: 555.1805 (m³)
